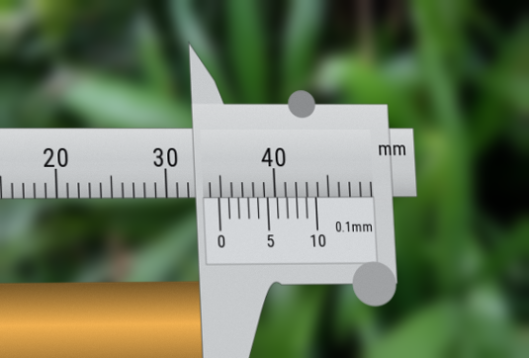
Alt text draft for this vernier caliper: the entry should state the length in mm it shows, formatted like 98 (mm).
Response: 34.8 (mm)
